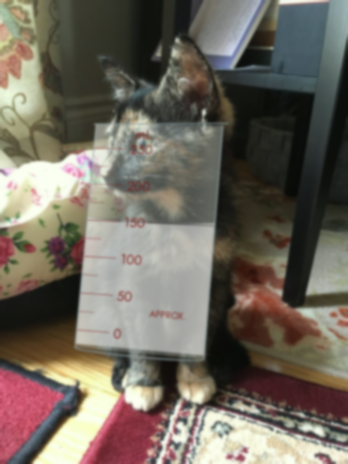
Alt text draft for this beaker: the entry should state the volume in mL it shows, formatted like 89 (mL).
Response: 150 (mL)
